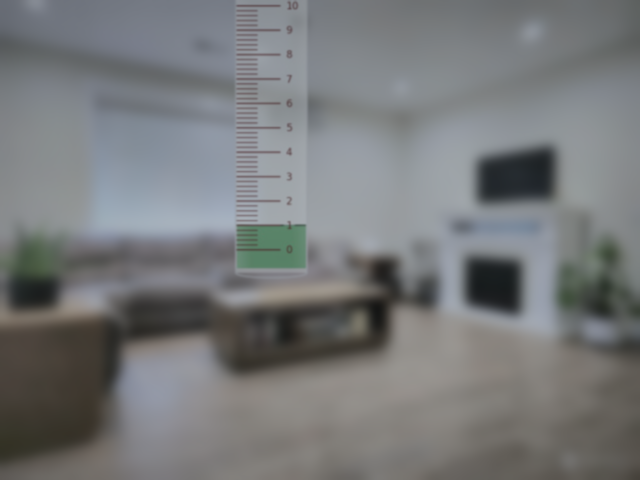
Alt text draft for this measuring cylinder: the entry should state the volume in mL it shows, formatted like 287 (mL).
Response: 1 (mL)
